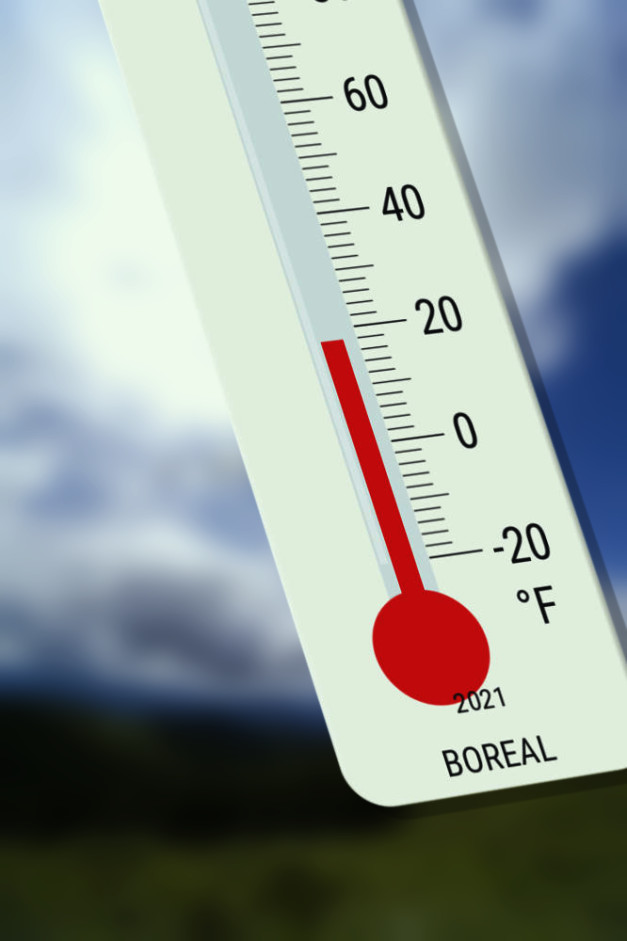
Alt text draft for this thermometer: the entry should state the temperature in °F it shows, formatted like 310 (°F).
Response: 18 (°F)
